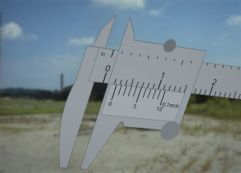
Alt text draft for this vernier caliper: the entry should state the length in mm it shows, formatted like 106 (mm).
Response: 2.4 (mm)
